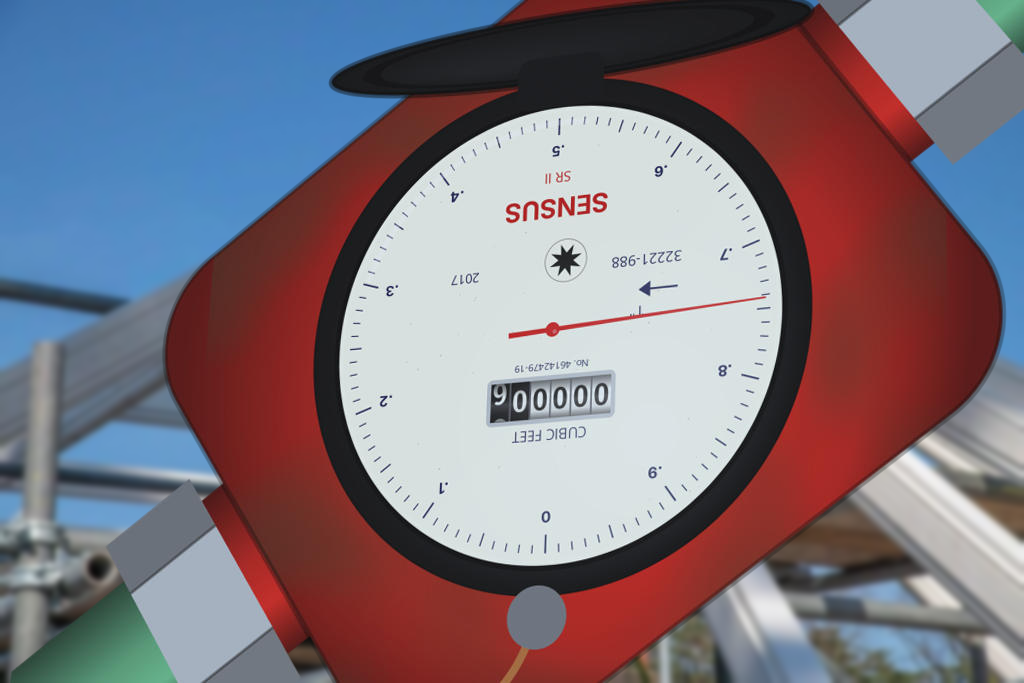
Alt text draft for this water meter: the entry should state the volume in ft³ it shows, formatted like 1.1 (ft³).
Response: 5.74 (ft³)
